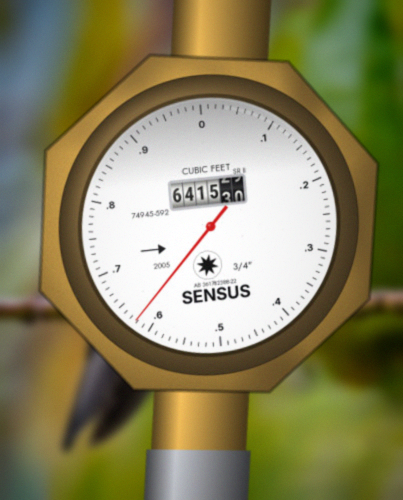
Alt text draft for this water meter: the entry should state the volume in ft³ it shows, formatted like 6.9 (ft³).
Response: 641529.62 (ft³)
